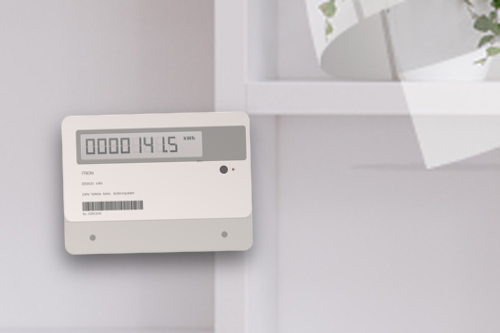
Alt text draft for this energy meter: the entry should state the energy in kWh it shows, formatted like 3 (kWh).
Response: 141.5 (kWh)
